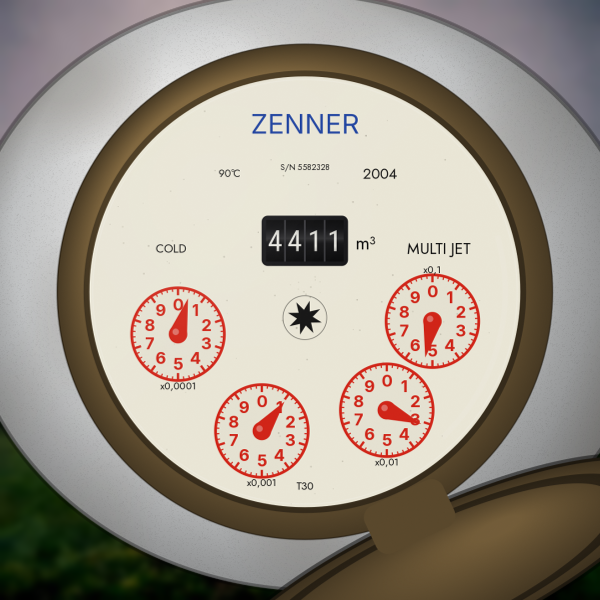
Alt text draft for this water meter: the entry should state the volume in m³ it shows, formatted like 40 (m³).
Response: 4411.5310 (m³)
